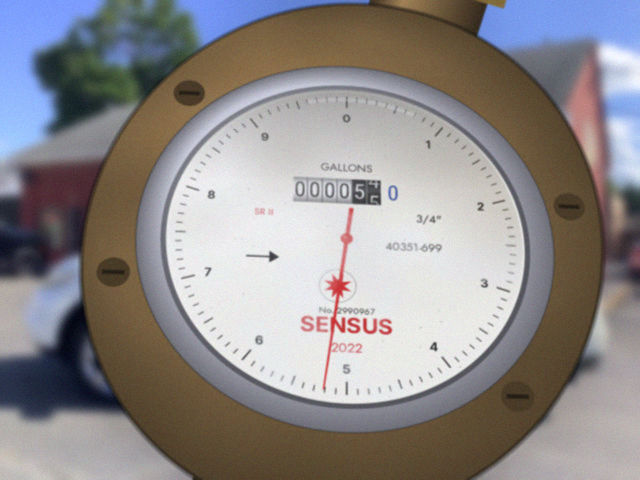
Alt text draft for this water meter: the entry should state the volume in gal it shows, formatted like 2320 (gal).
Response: 545.2 (gal)
